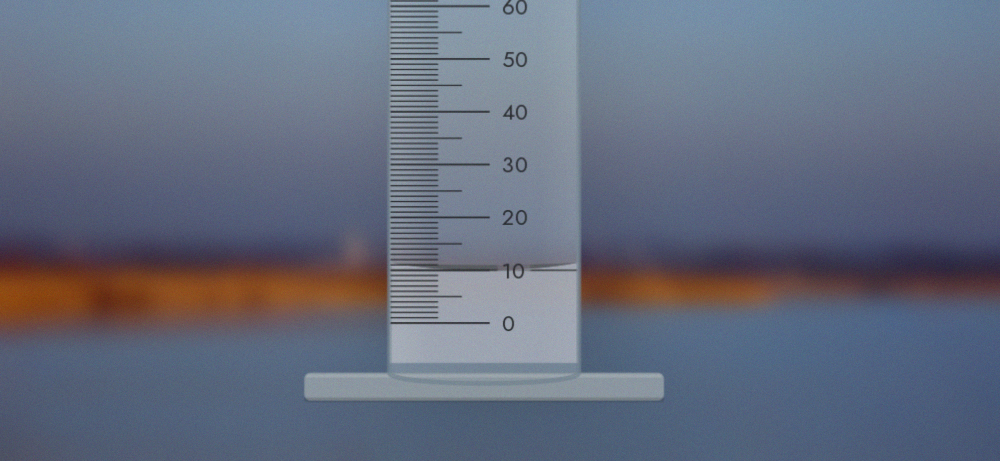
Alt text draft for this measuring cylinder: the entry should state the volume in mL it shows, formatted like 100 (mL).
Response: 10 (mL)
